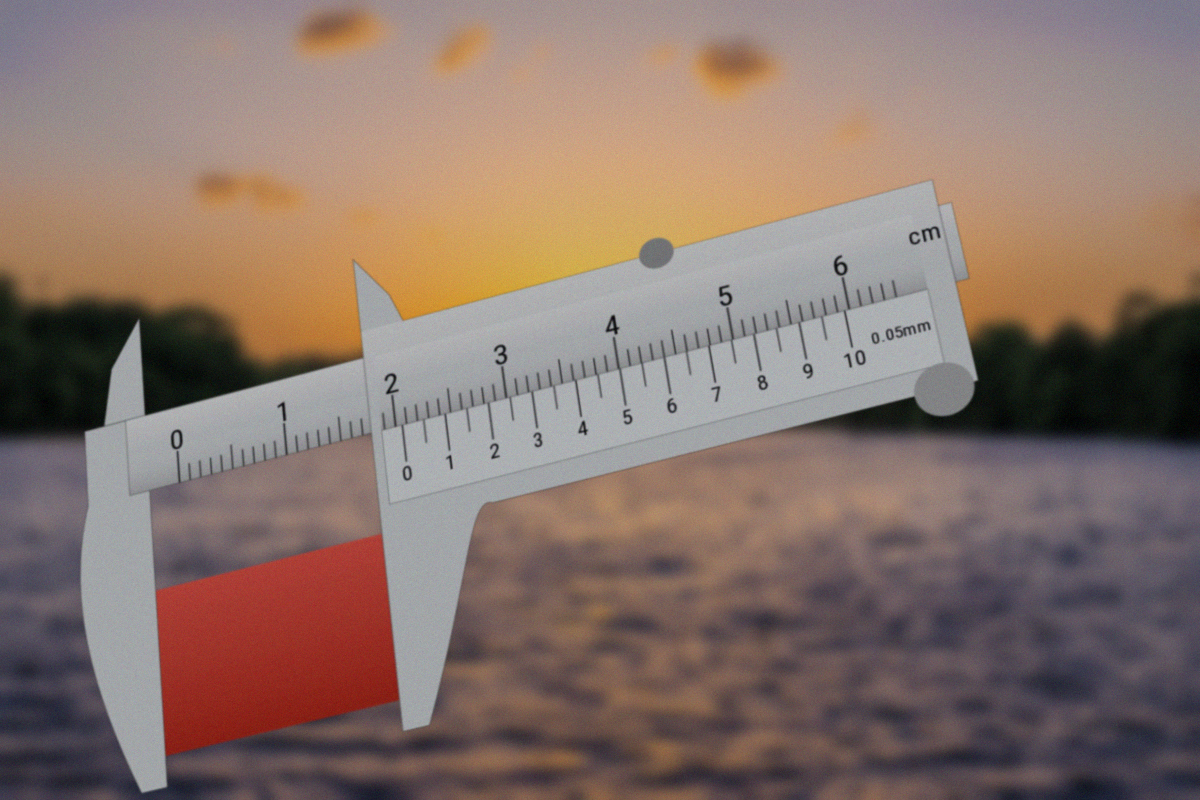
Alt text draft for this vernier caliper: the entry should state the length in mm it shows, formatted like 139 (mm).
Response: 20.6 (mm)
